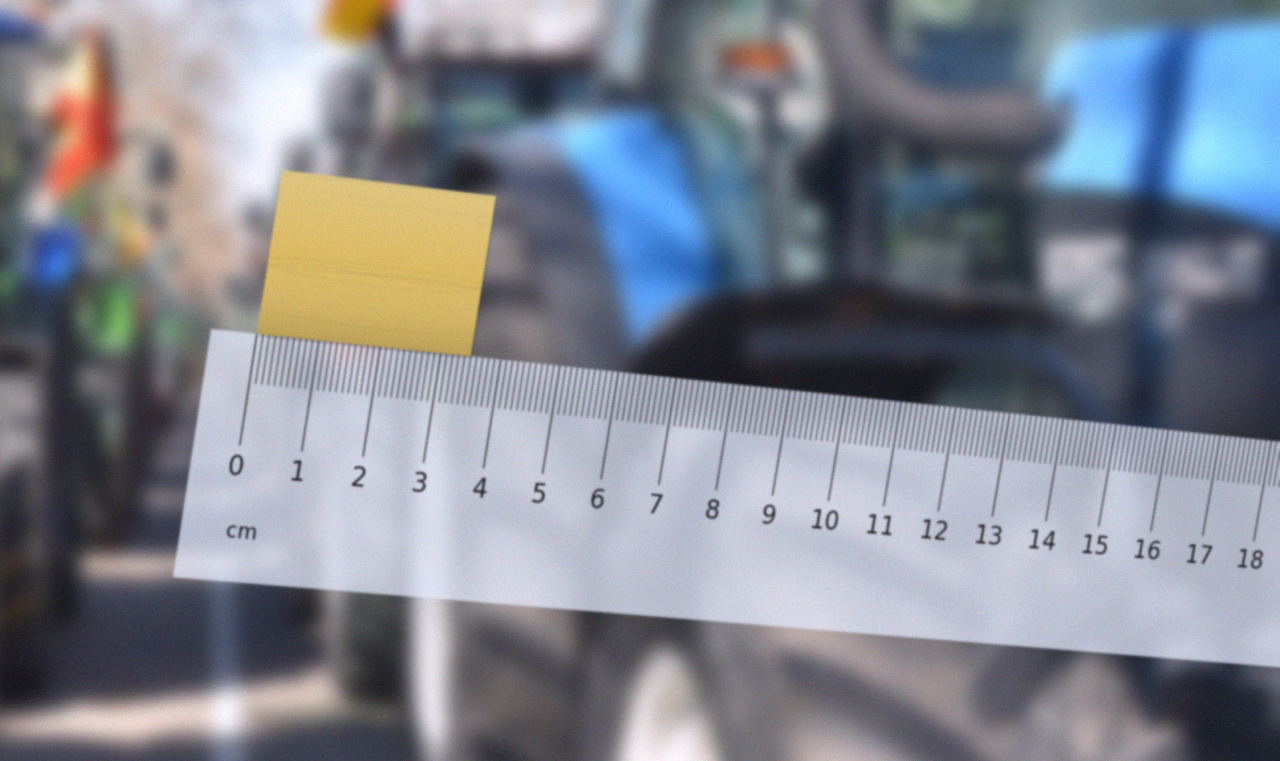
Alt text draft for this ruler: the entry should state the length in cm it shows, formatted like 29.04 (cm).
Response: 3.5 (cm)
